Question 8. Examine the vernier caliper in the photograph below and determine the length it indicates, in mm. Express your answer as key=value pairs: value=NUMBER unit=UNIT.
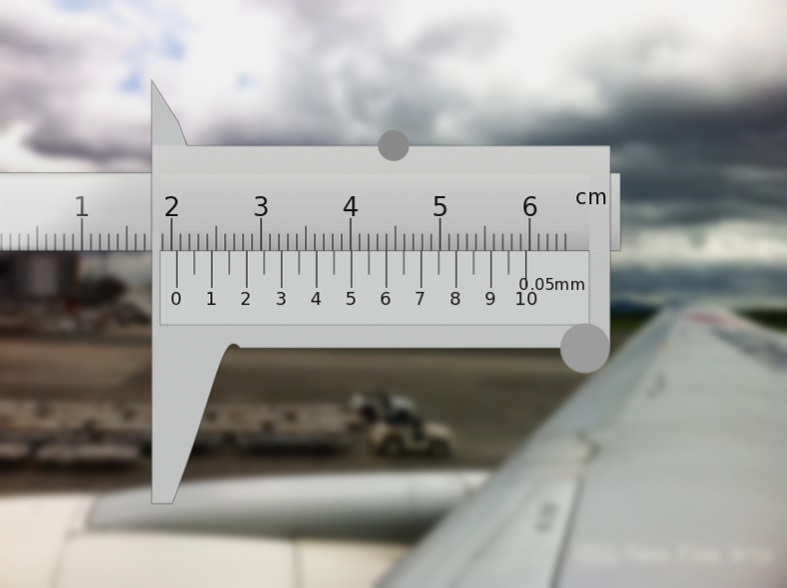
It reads value=20.6 unit=mm
